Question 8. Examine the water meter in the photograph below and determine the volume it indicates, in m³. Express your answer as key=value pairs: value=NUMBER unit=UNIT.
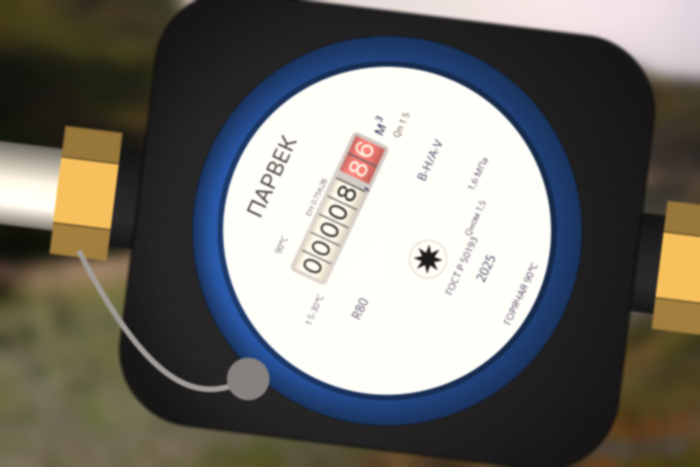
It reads value=8.86 unit=m³
